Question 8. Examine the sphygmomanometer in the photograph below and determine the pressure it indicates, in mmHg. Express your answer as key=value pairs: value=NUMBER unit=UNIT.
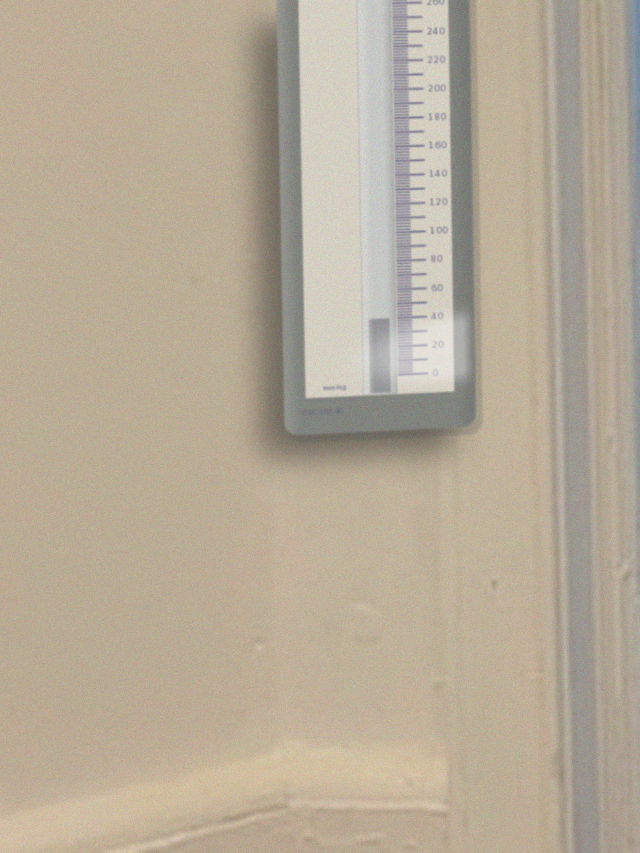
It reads value=40 unit=mmHg
